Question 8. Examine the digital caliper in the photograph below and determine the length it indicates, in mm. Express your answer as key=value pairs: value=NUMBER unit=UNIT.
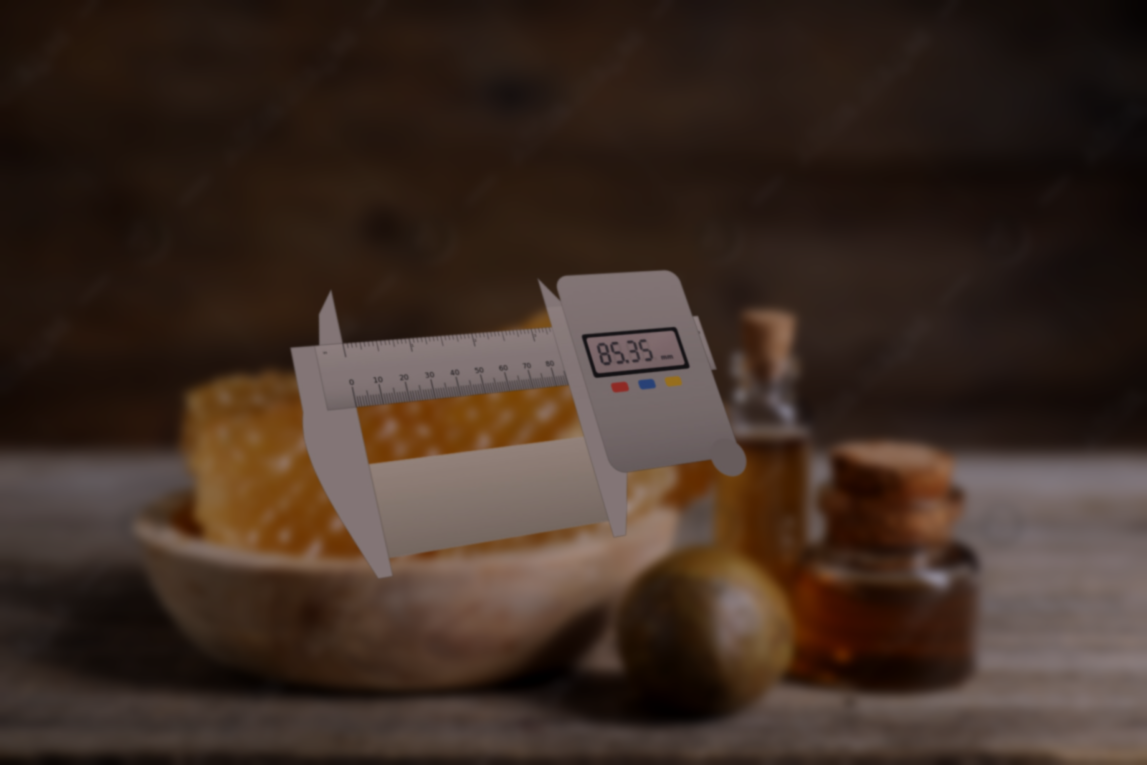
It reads value=85.35 unit=mm
